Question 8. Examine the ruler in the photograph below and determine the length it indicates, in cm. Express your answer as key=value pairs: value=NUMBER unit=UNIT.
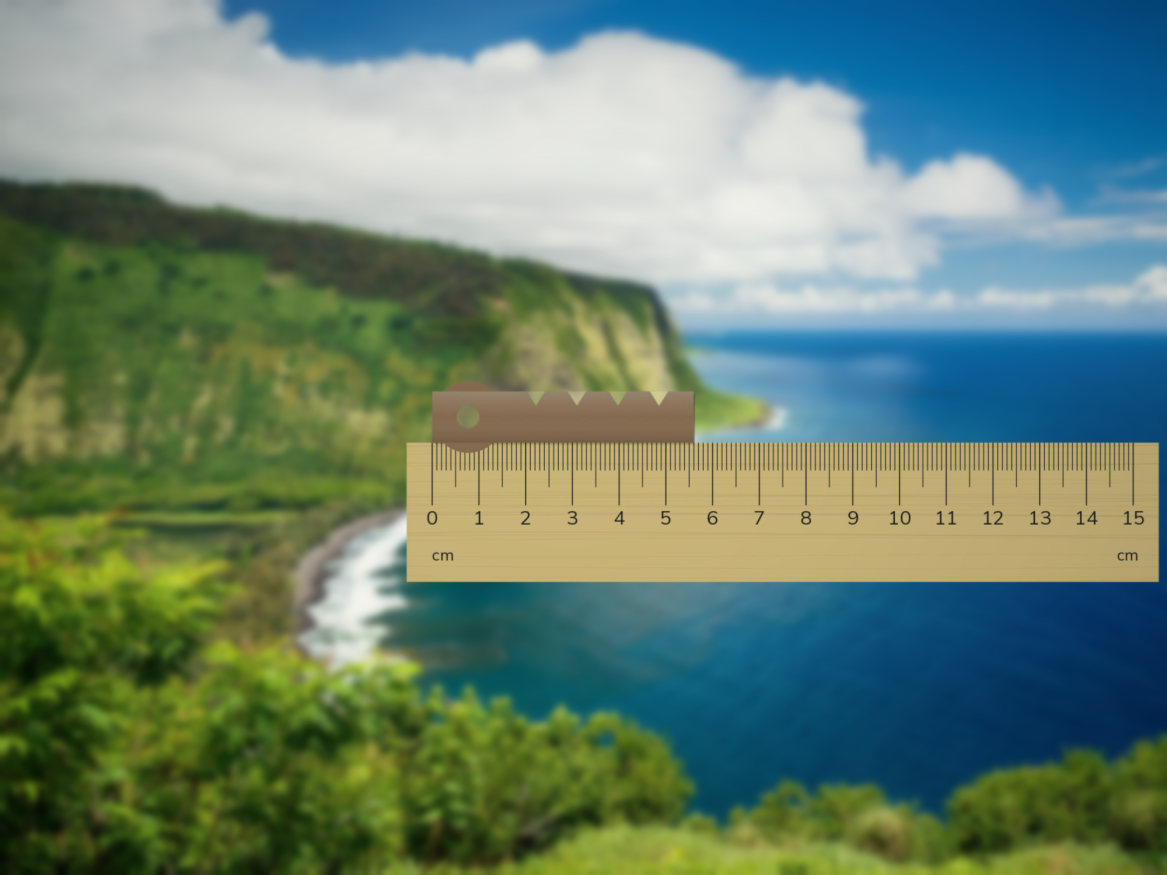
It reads value=5.6 unit=cm
